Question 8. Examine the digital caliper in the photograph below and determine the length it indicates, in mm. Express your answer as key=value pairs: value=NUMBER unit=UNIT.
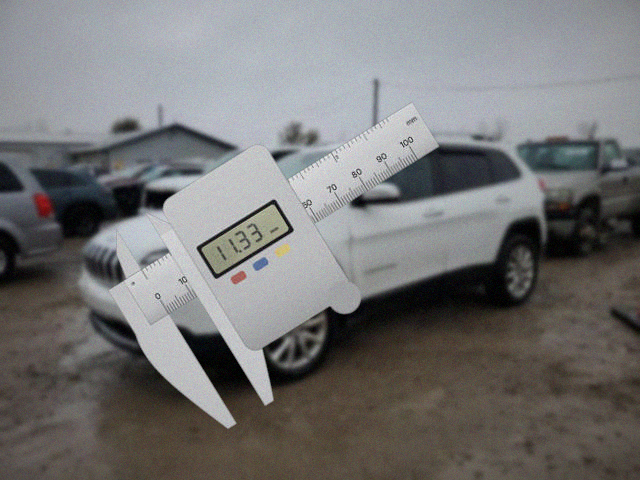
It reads value=11.33 unit=mm
